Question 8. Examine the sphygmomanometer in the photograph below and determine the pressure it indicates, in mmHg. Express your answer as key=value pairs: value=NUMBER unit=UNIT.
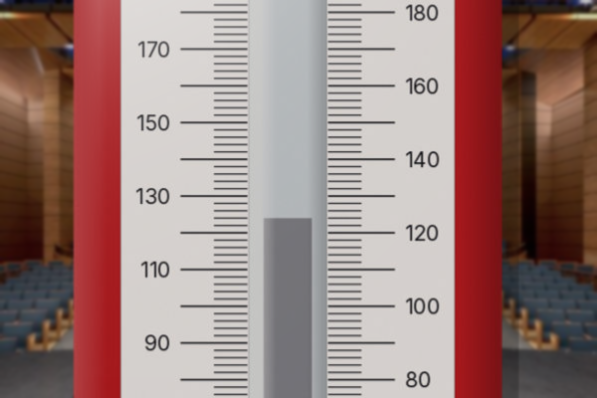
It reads value=124 unit=mmHg
